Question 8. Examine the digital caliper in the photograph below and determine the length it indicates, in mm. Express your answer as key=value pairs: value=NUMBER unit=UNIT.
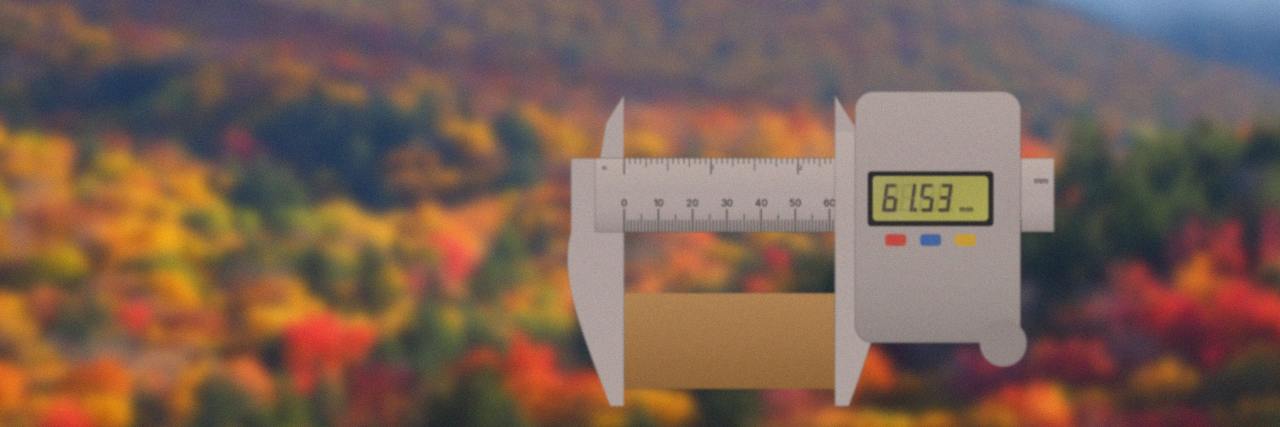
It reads value=61.53 unit=mm
